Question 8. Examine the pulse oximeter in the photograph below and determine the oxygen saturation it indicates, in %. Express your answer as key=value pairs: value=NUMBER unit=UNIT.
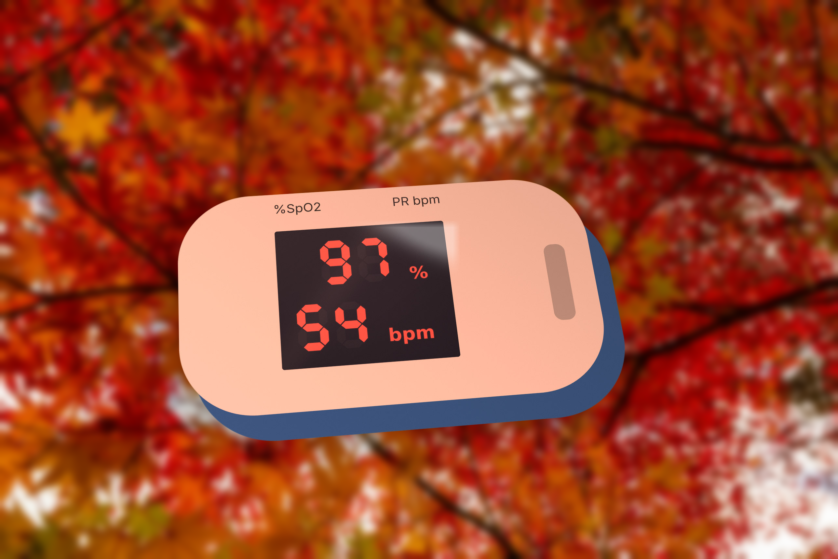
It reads value=97 unit=%
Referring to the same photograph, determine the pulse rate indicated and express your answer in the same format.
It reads value=54 unit=bpm
